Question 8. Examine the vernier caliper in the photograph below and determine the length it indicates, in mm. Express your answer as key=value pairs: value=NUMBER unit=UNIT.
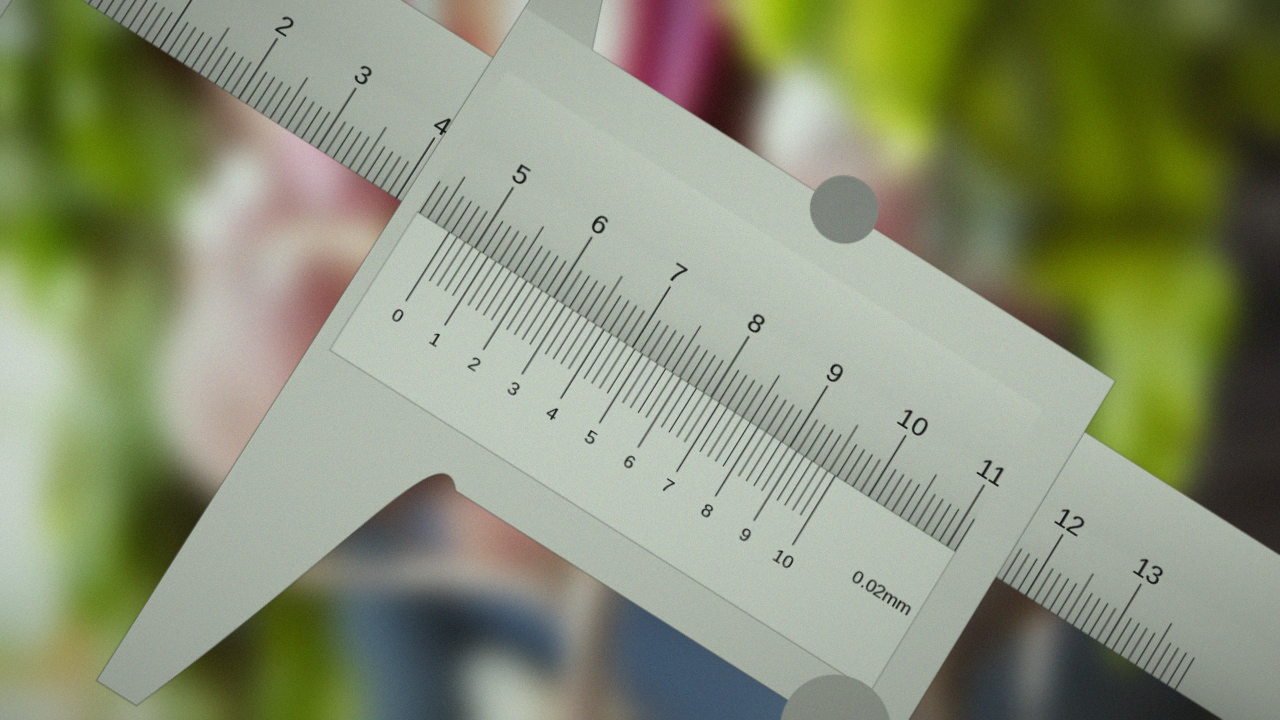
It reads value=46.8 unit=mm
